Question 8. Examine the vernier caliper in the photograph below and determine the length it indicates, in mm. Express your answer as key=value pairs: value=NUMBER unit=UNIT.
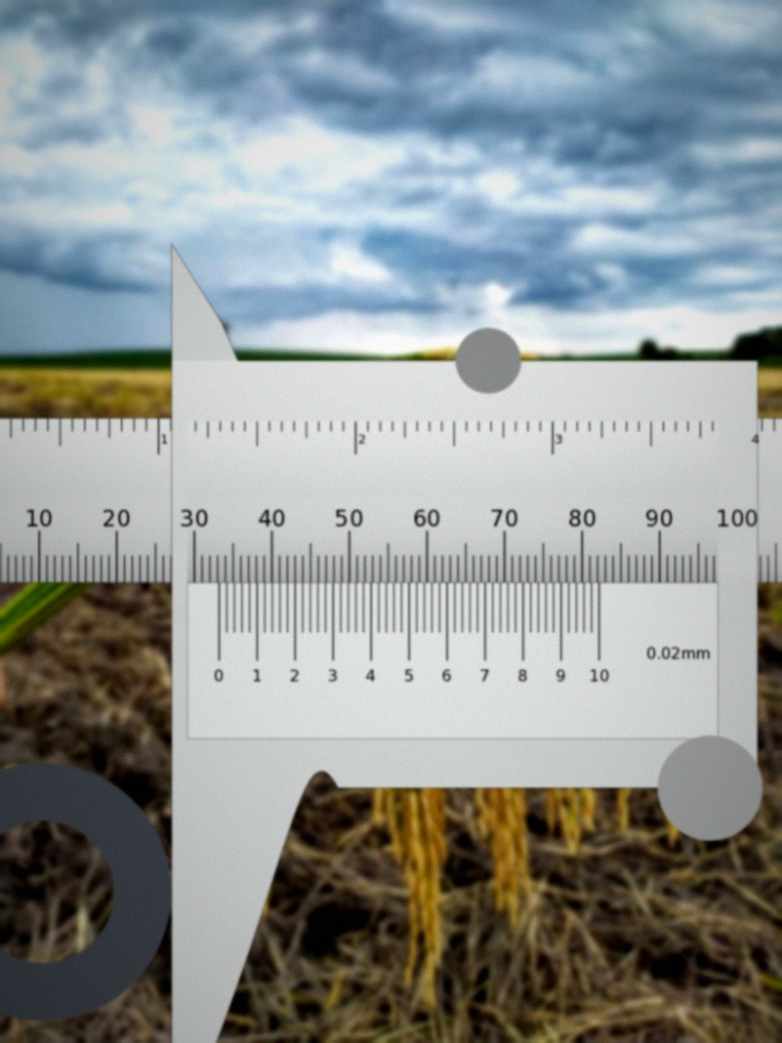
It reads value=33.2 unit=mm
